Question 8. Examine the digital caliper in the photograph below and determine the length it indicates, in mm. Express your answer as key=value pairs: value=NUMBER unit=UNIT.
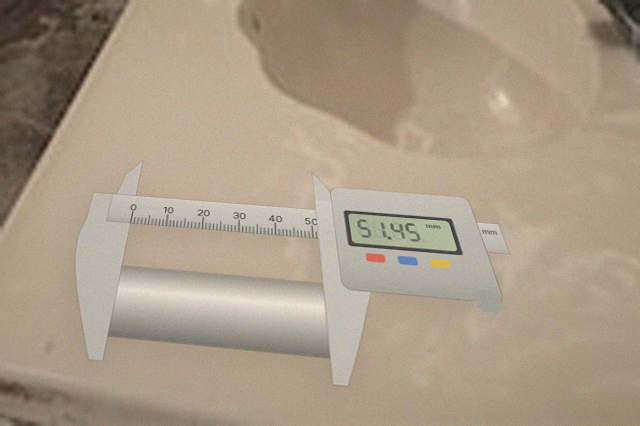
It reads value=51.45 unit=mm
